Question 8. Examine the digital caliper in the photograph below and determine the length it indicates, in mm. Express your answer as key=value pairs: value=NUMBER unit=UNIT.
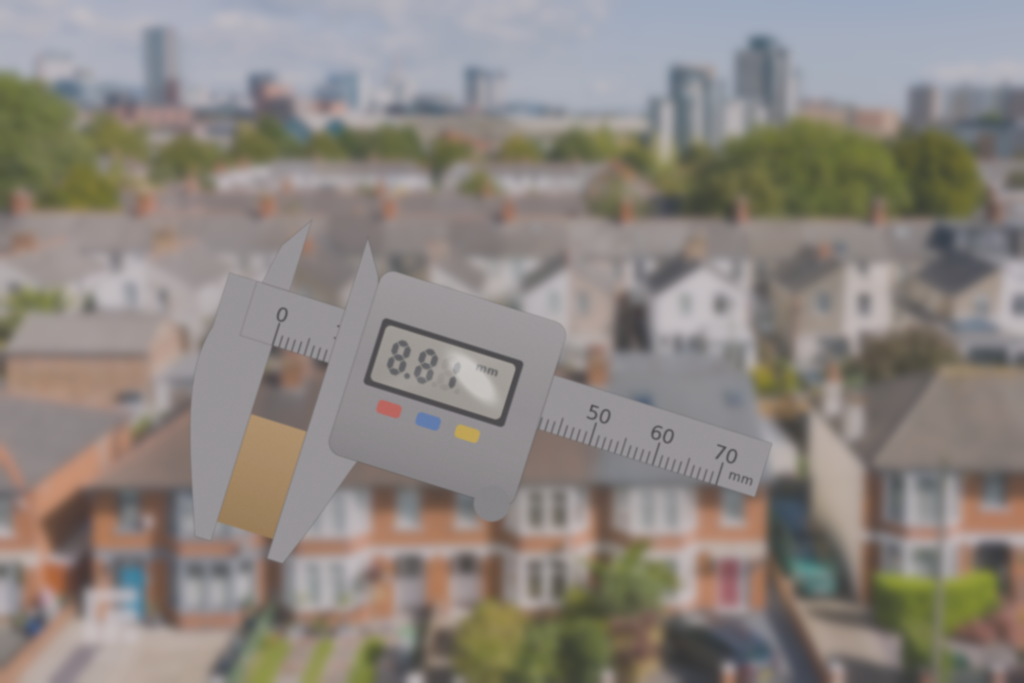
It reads value=8.81 unit=mm
